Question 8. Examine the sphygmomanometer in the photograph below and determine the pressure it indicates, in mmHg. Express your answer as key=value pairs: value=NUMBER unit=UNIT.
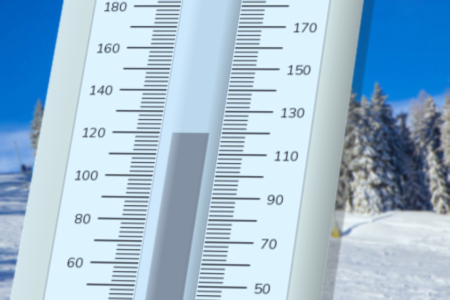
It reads value=120 unit=mmHg
